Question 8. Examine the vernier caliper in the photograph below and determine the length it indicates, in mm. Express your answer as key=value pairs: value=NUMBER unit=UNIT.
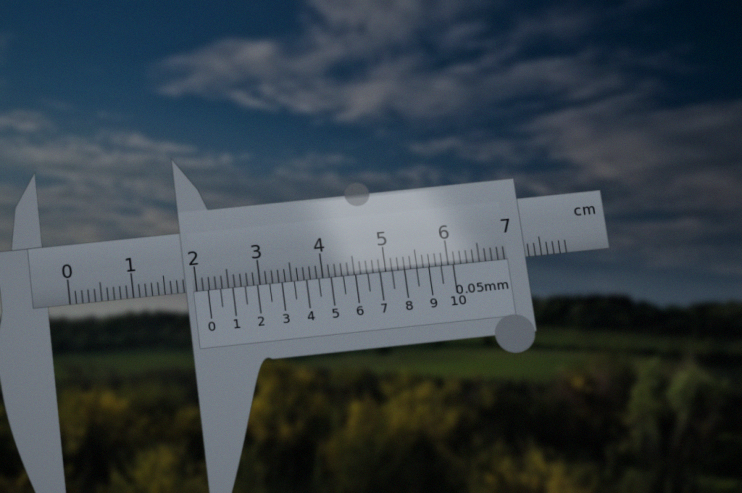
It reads value=21.8 unit=mm
